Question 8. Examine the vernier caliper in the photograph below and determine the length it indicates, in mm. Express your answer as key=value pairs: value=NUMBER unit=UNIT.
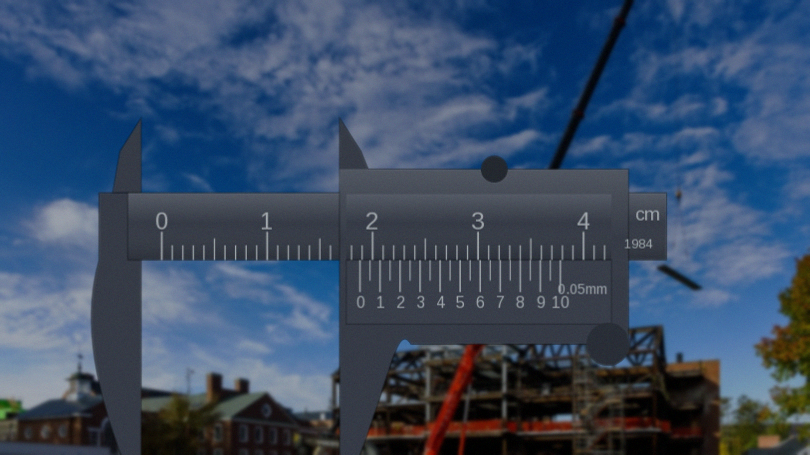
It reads value=18.8 unit=mm
